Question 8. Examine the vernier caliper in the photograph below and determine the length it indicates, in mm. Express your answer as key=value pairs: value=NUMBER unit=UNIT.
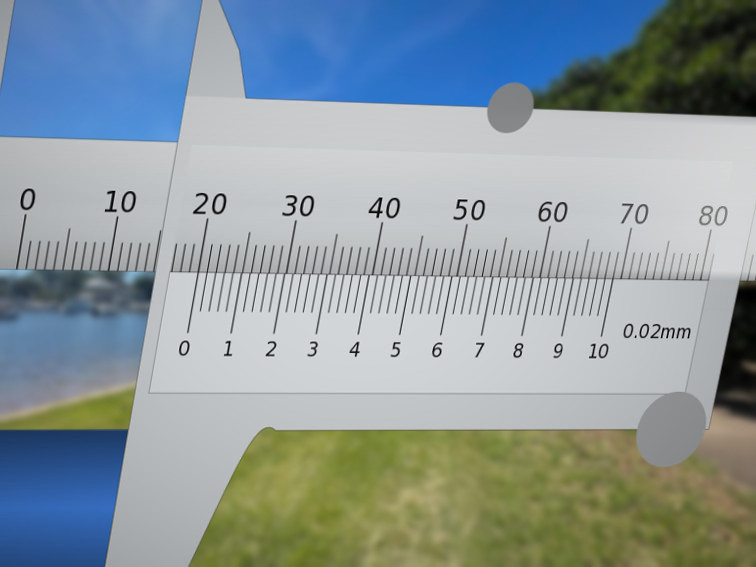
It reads value=20.0 unit=mm
